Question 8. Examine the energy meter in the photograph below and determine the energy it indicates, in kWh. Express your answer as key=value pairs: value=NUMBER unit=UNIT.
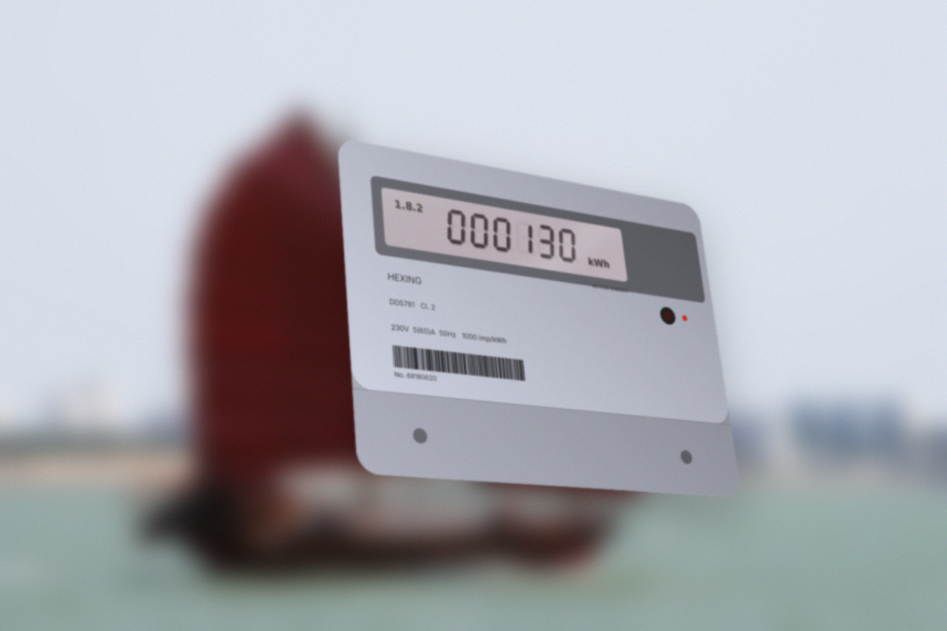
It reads value=130 unit=kWh
